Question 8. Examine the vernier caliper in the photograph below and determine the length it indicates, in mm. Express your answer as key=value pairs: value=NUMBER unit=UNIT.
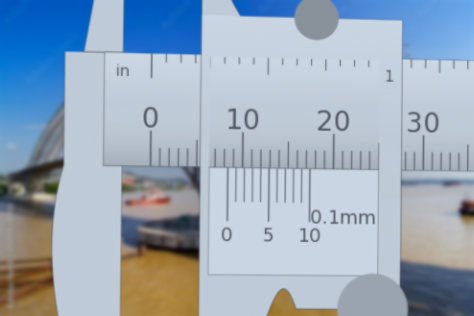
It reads value=8.4 unit=mm
